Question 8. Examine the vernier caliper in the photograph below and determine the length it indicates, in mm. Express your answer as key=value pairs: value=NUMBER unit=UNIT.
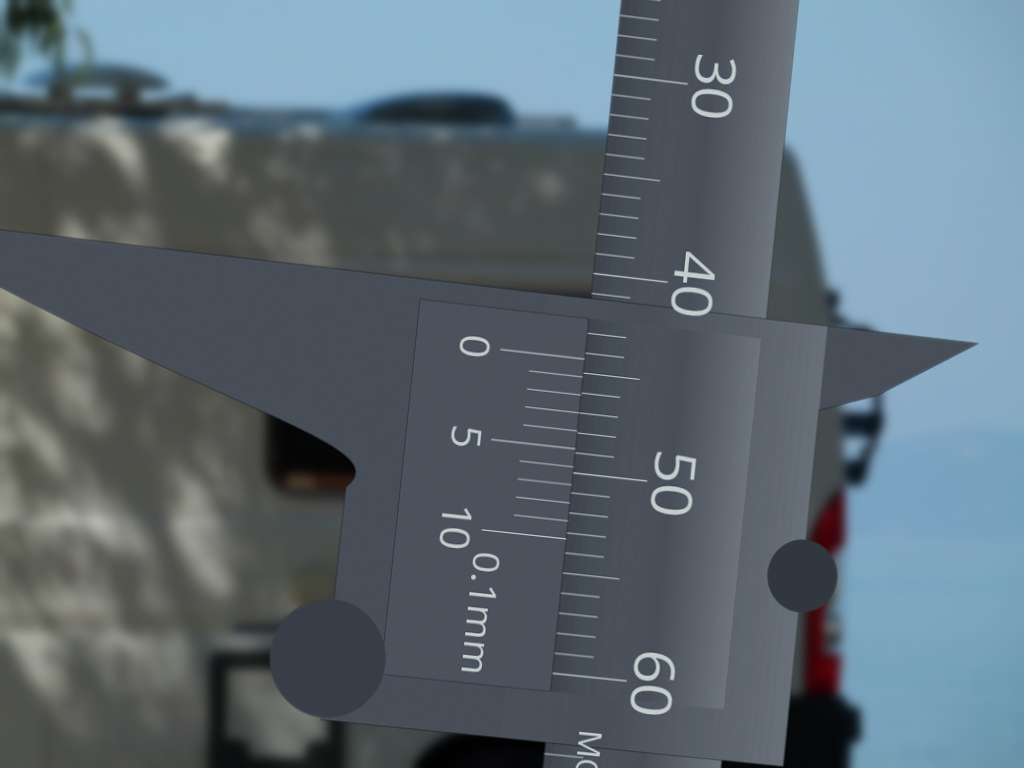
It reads value=44.3 unit=mm
